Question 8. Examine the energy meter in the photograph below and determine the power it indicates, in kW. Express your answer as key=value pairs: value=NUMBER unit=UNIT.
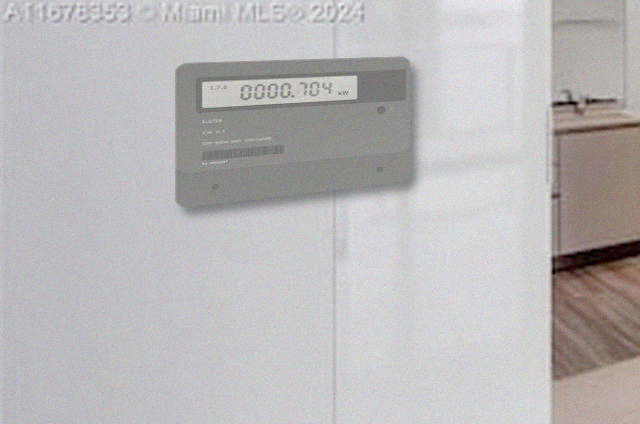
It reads value=0.704 unit=kW
